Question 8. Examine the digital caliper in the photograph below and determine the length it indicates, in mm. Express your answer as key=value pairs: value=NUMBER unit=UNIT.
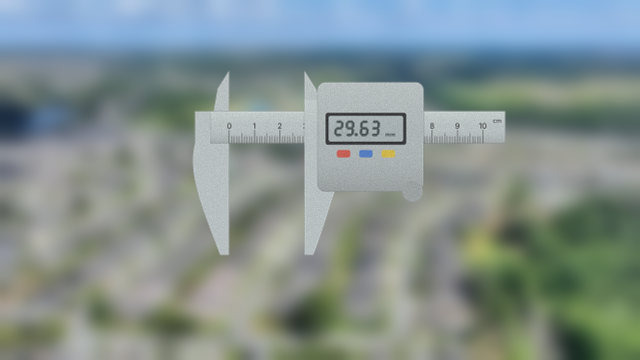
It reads value=29.63 unit=mm
